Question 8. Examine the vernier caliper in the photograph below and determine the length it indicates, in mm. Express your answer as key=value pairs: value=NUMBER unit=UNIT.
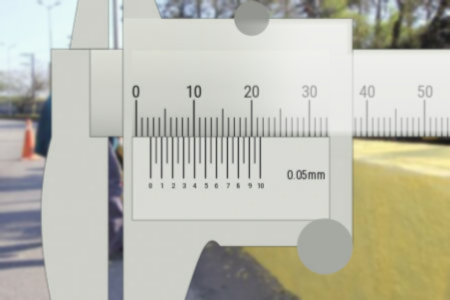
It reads value=2.5 unit=mm
